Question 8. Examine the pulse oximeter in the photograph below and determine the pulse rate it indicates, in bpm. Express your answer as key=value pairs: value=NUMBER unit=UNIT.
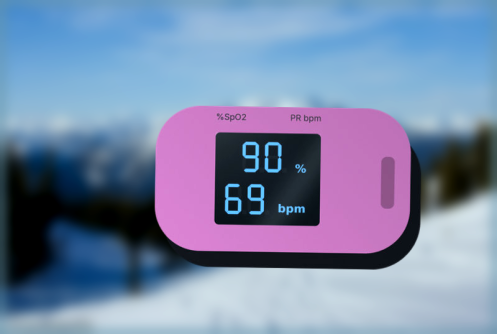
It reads value=69 unit=bpm
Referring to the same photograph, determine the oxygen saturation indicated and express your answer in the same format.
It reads value=90 unit=%
